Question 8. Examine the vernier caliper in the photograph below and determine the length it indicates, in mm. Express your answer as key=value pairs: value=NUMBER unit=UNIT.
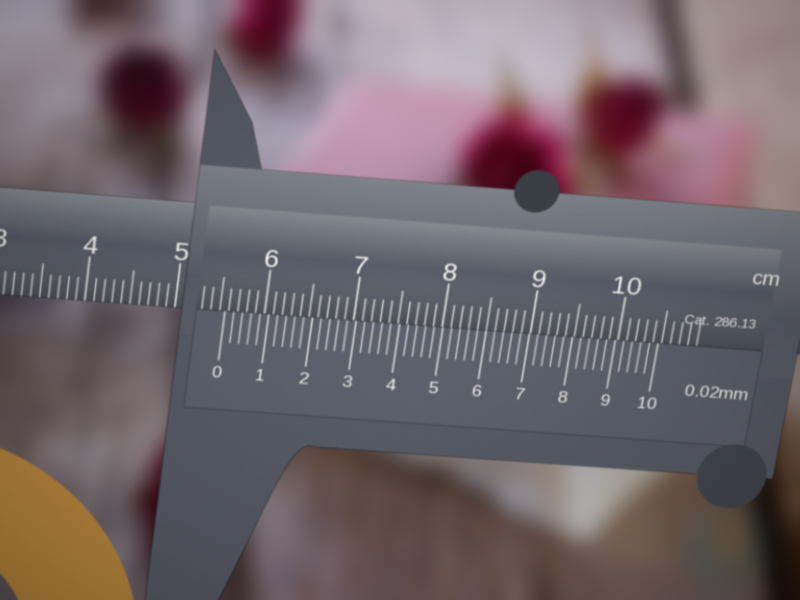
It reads value=55.6 unit=mm
